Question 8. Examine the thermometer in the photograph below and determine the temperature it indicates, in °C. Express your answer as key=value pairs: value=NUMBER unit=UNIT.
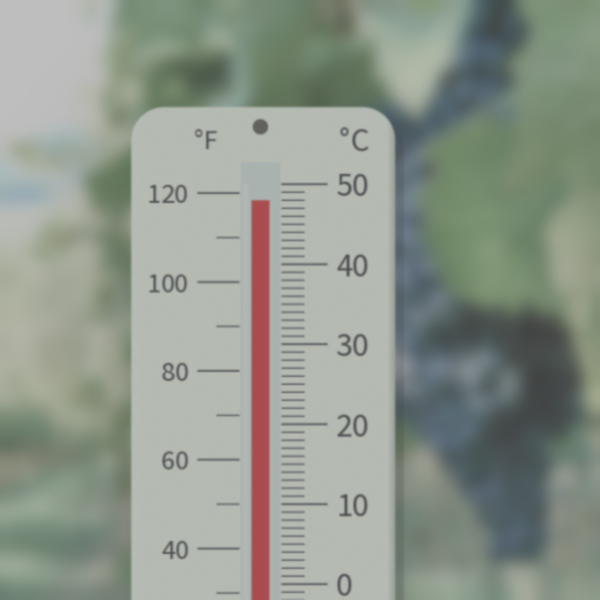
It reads value=48 unit=°C
